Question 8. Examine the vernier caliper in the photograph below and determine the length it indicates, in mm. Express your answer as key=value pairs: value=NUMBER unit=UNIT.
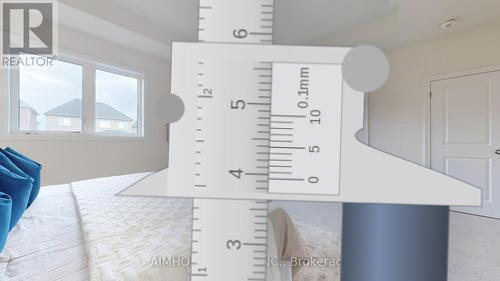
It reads value=39.4 unit=mm
